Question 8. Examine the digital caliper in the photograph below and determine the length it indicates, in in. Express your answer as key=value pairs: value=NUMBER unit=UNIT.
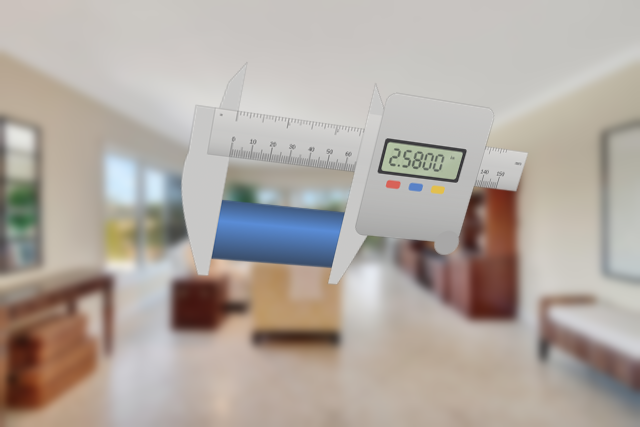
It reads value=2.5800 unit=in
